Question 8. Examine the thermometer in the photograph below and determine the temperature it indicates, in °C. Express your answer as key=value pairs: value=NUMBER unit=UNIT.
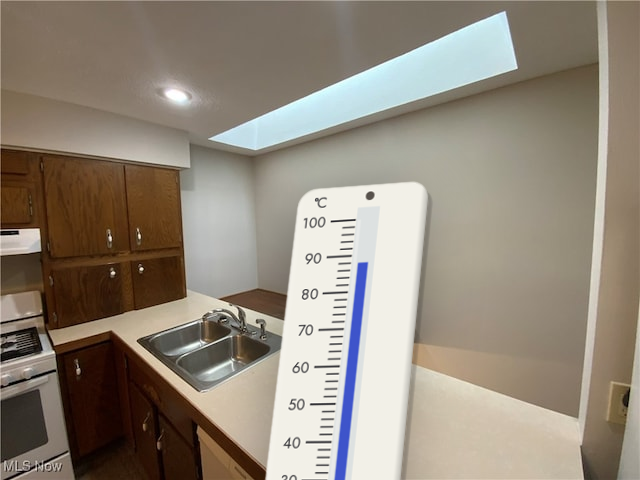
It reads value=88 unit=°C
